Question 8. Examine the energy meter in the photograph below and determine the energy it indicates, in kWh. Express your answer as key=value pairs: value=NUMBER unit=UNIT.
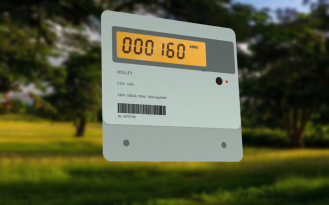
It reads value=160 unit=kWh
